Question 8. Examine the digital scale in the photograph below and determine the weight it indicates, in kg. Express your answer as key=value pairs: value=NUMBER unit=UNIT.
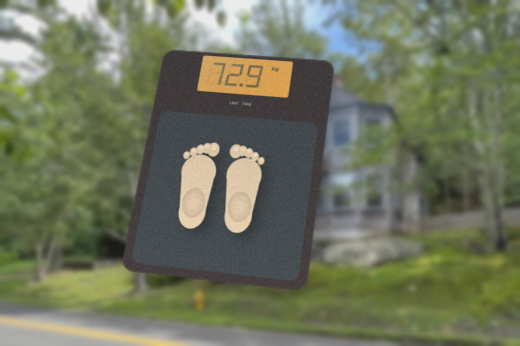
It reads value=72.9 unit=kg
